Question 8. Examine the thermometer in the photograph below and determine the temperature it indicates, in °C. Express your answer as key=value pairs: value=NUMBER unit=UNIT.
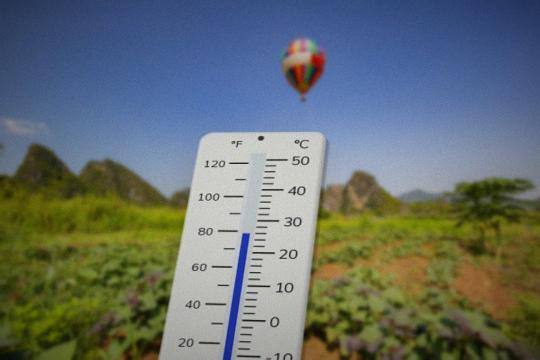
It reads value=26 unit=°C
